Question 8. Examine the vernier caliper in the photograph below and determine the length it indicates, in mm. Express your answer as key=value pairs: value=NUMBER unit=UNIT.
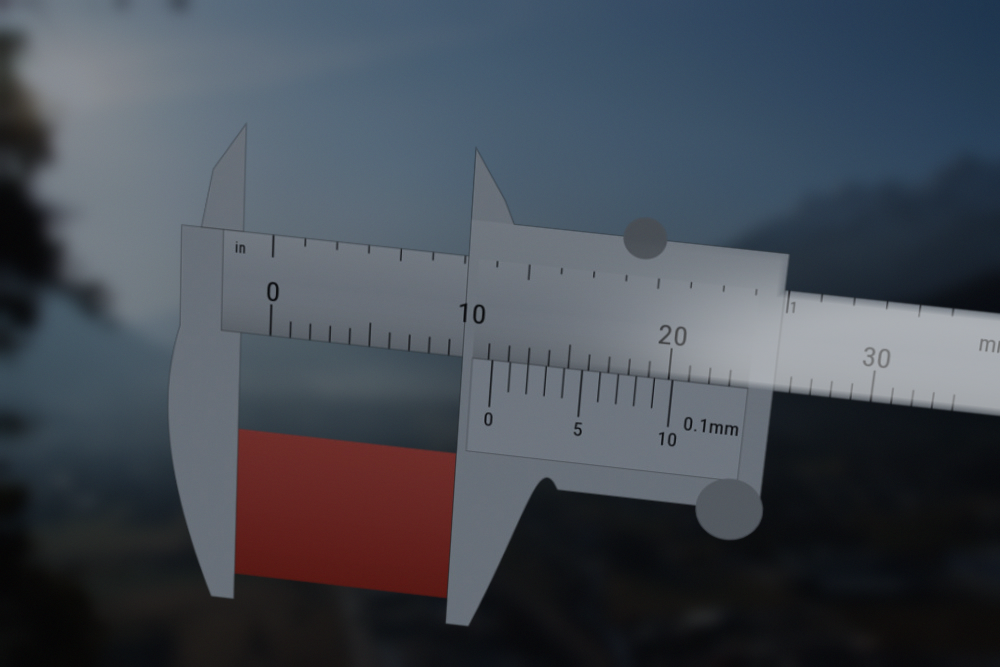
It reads value=11.2 unit=mm
